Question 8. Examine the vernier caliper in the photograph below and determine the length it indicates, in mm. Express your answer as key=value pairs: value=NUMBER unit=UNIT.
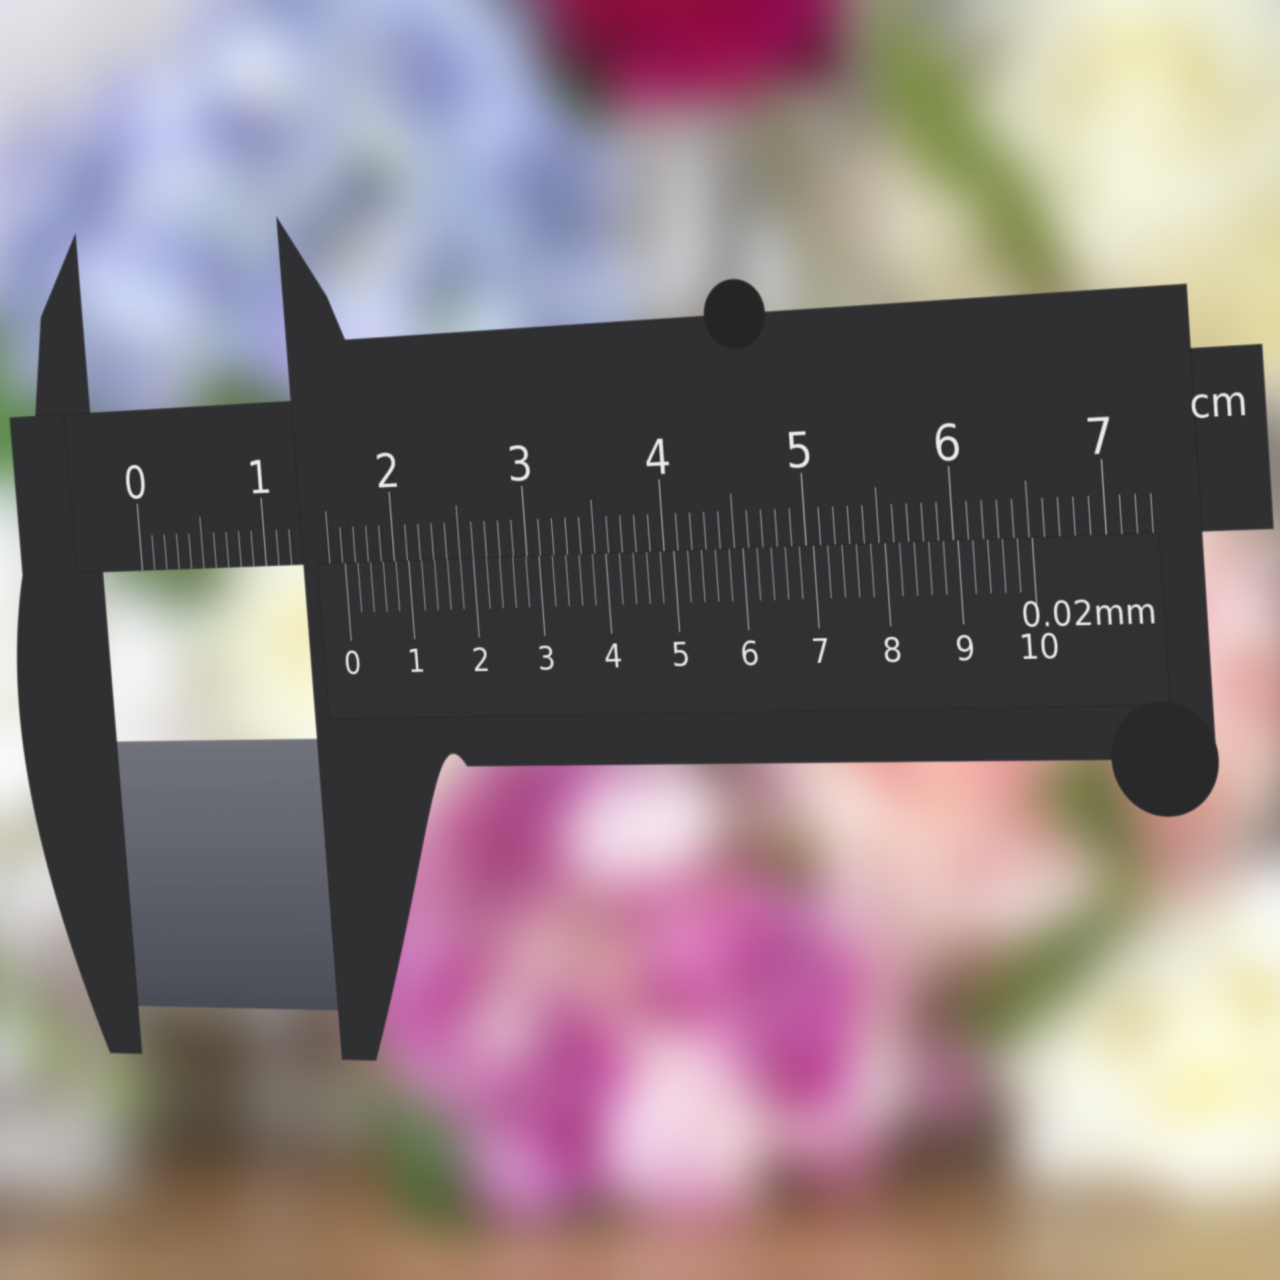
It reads value=16.2 unit=mm
